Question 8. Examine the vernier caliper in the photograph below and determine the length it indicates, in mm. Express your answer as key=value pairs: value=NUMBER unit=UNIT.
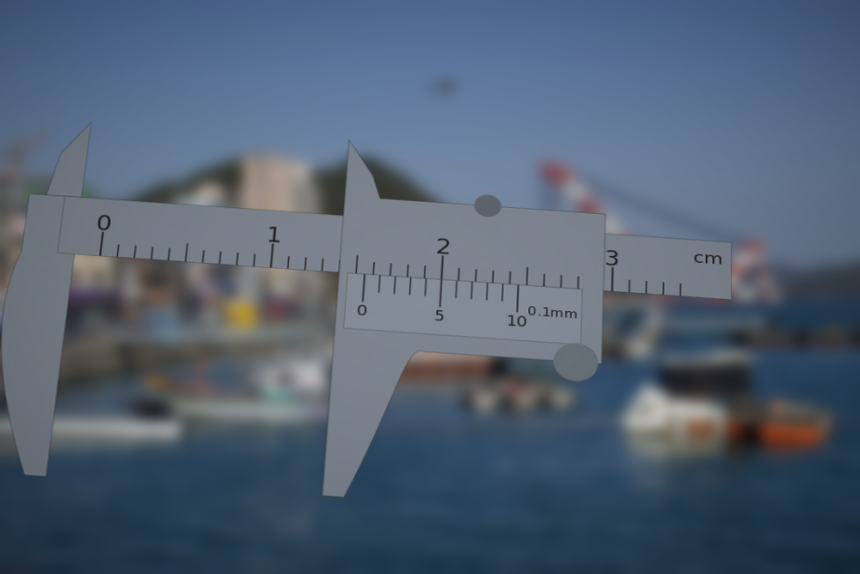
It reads value=15.5 unit=mm
